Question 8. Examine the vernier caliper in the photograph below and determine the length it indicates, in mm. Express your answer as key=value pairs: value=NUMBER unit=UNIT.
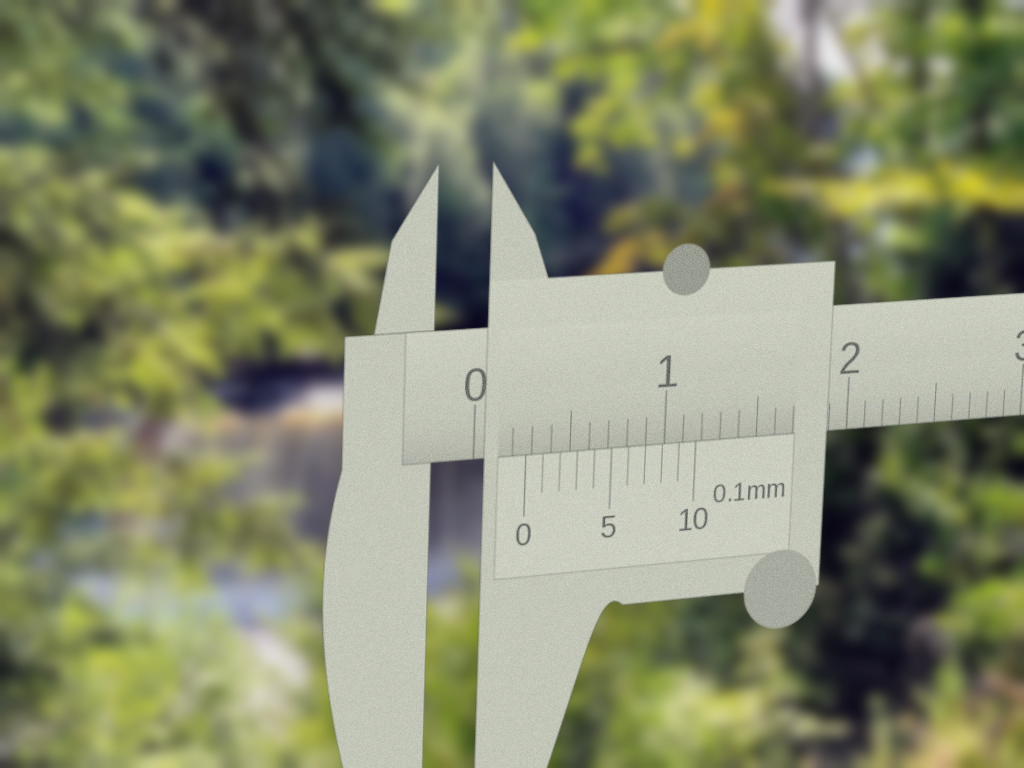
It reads value=2.7 unit=mm
